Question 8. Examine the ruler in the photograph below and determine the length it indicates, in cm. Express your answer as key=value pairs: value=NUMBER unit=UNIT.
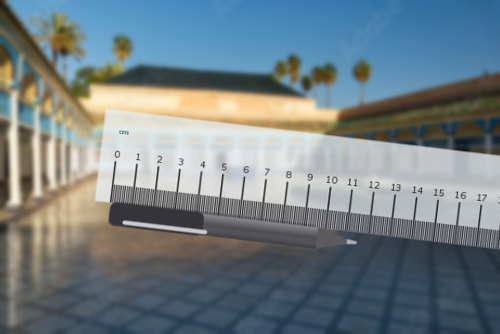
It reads value=11.5 unit=cm
